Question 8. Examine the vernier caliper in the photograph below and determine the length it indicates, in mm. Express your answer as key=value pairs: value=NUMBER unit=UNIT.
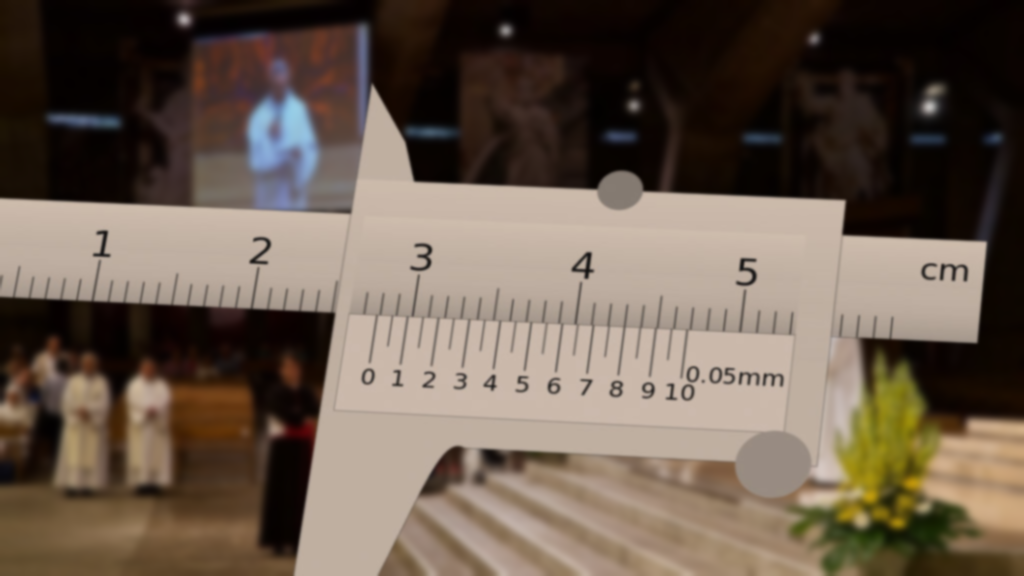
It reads value=27.8 unit=mm
